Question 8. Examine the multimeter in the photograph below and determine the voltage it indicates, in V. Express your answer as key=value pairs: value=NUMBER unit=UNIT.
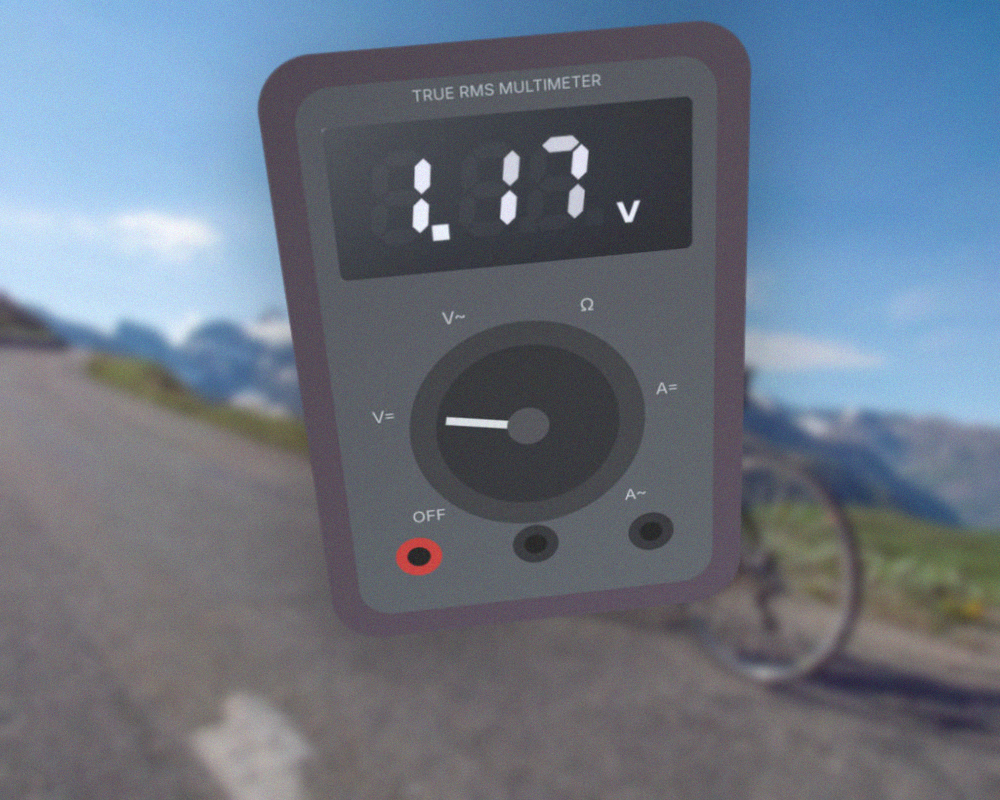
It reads value=1.17 unit=V
